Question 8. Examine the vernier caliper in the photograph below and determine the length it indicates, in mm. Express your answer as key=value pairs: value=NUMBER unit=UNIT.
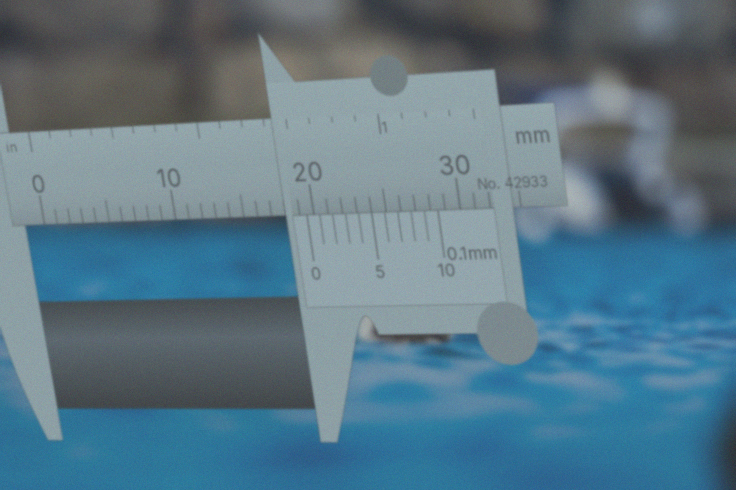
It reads value=19.5 unit=mm
